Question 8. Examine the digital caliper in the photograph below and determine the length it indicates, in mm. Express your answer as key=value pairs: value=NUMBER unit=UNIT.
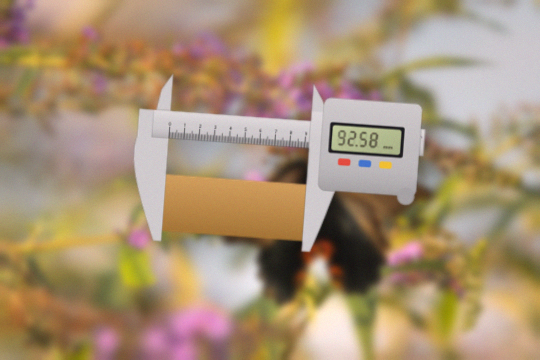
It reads value=92.58 unit=mm
